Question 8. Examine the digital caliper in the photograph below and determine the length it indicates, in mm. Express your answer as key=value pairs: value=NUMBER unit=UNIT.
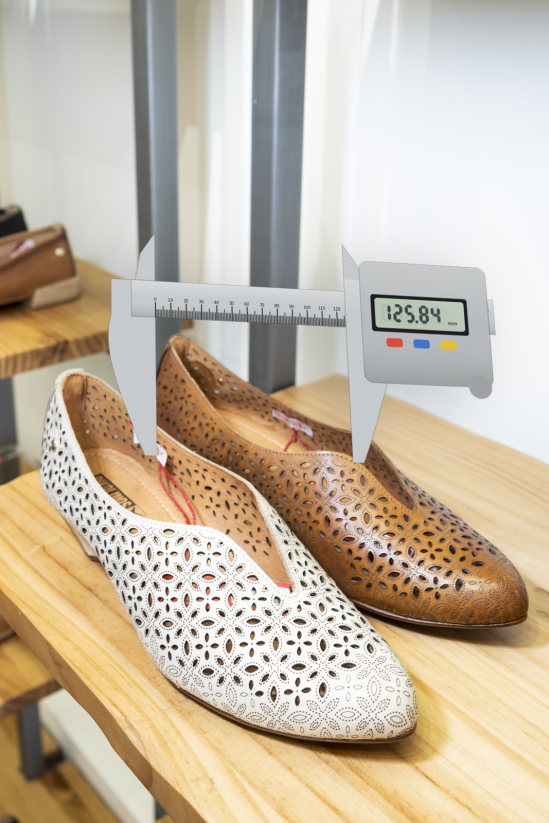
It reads value=125.84 unit=mm
